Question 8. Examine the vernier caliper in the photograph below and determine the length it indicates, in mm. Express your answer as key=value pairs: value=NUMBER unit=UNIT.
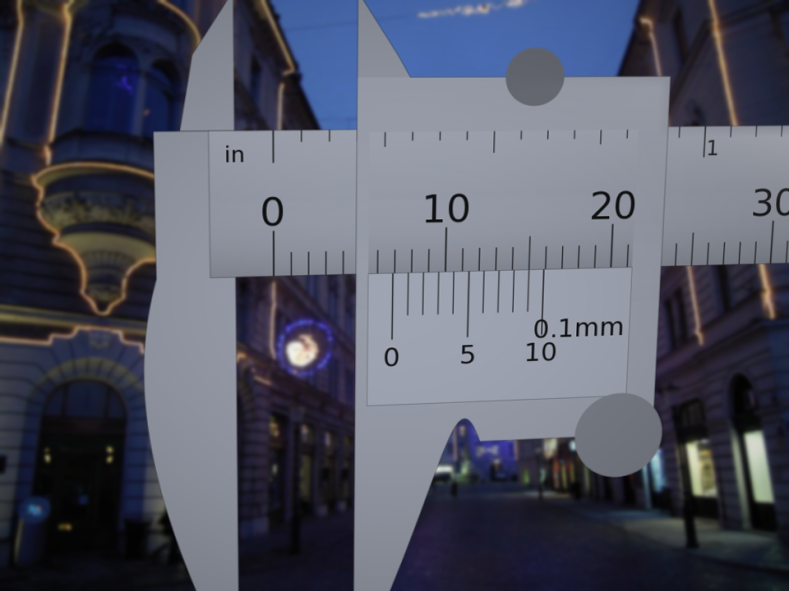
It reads value=6.9 unit=mm
